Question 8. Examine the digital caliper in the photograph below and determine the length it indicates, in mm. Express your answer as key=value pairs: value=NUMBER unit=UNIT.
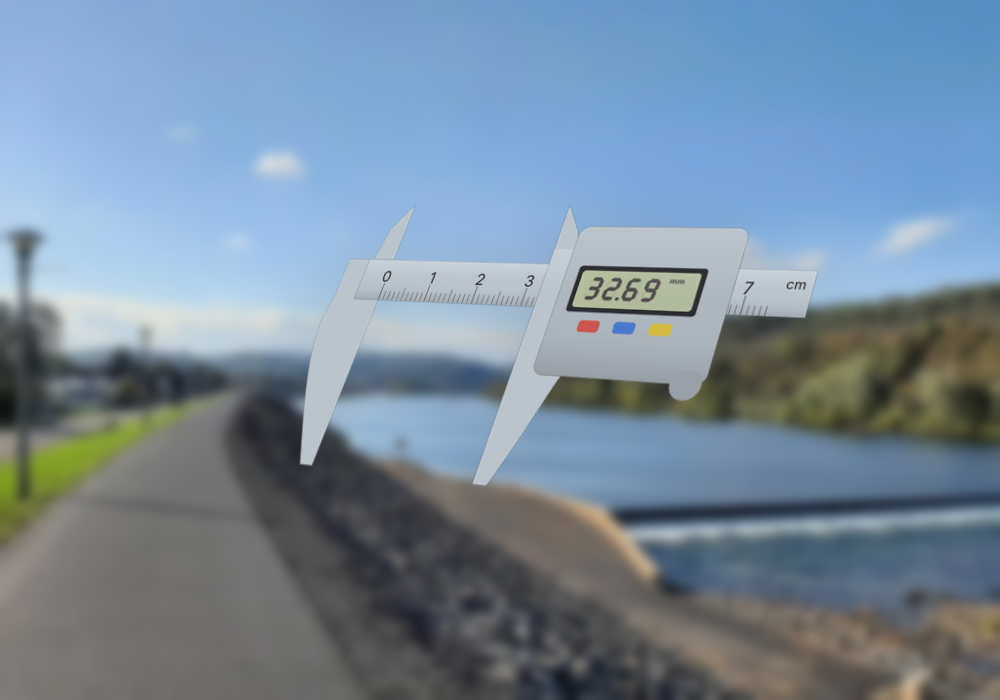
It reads value=32.69 unit=mm
